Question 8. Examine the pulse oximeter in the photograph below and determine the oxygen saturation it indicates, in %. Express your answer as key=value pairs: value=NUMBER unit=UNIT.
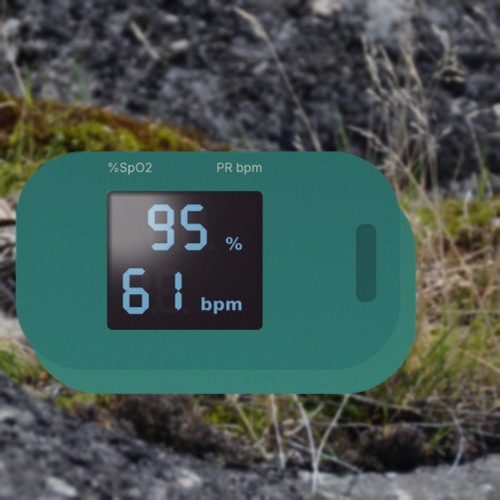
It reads value=95 unit=%
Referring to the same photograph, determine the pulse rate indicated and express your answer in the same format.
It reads value=61 unit=bpm
